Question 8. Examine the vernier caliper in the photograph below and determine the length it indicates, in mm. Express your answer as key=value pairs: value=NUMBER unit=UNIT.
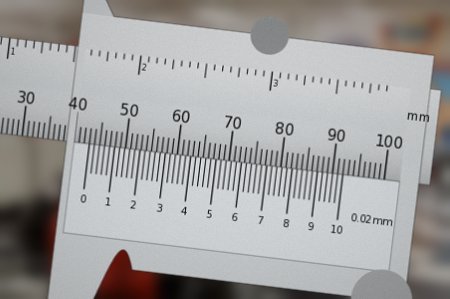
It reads value=43.0 unit=mm
